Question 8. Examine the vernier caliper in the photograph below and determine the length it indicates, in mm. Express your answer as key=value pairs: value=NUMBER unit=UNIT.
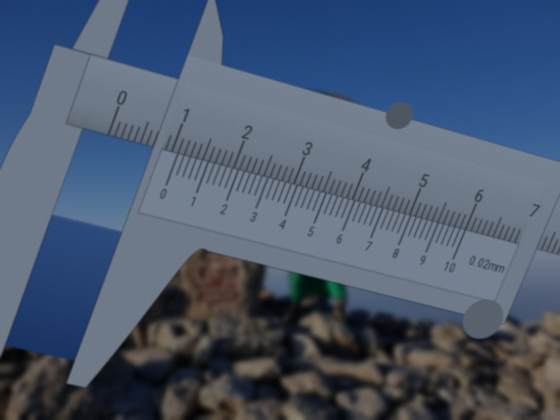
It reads value=11.0 unit=mm
